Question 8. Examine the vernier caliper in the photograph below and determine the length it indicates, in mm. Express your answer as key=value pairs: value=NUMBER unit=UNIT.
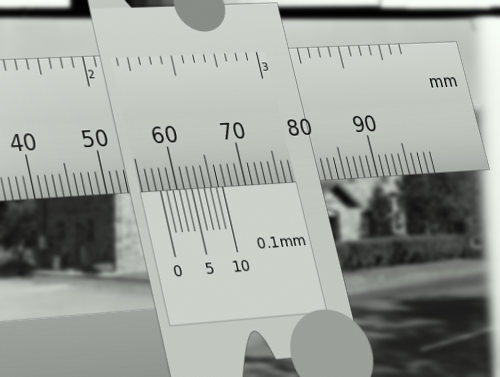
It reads value=57.6 unit=mm
